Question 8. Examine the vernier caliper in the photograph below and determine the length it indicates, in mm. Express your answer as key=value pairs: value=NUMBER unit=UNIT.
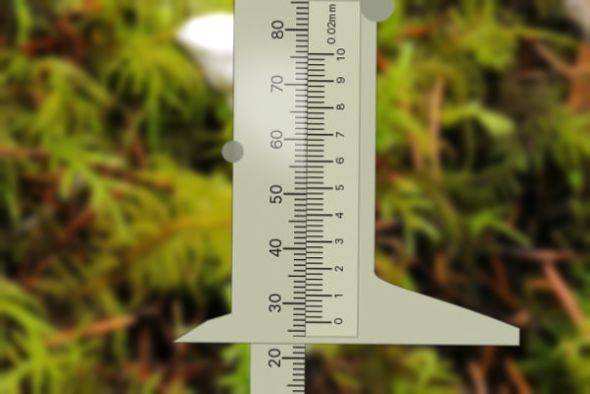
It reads value=26.6 unit=mm
